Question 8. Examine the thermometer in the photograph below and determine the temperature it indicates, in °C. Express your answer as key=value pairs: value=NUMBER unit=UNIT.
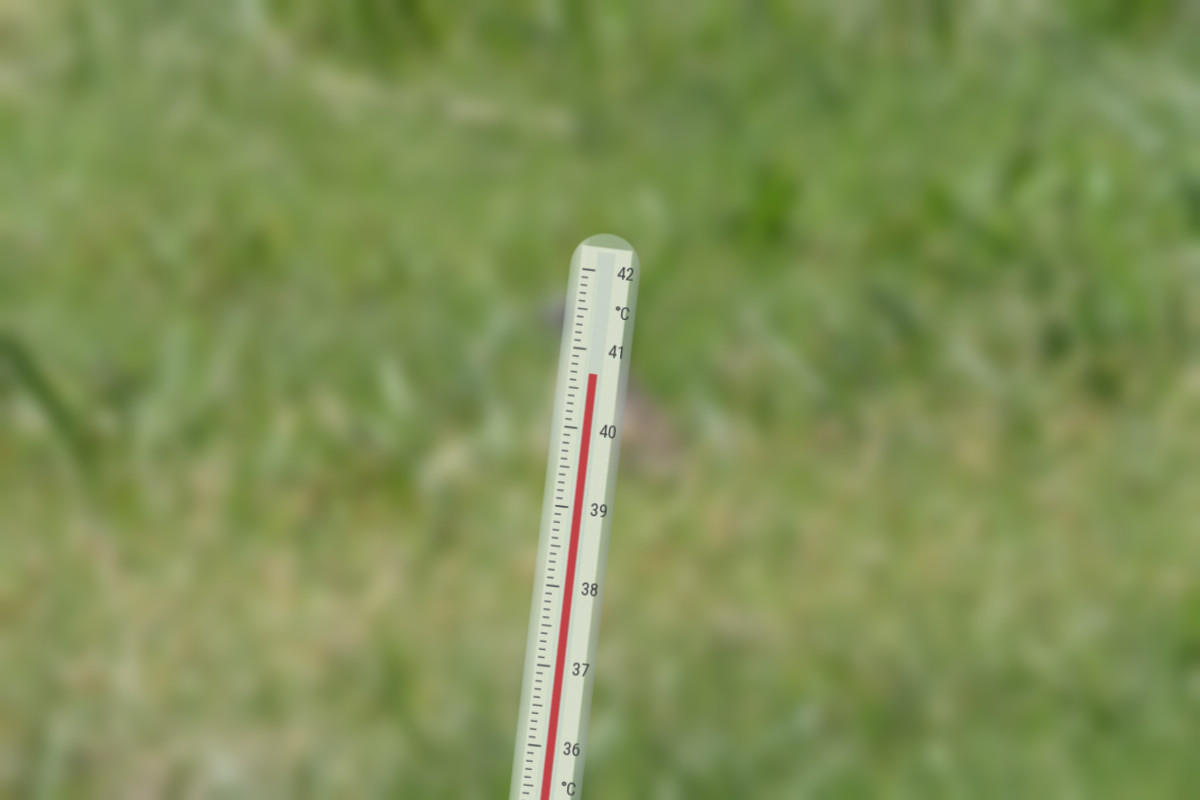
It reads value=40.7 unit=°C
